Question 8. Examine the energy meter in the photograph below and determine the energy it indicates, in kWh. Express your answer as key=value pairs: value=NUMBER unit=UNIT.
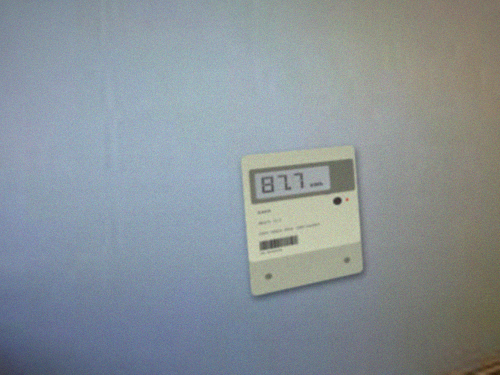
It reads value=87.7 unit=kWh
